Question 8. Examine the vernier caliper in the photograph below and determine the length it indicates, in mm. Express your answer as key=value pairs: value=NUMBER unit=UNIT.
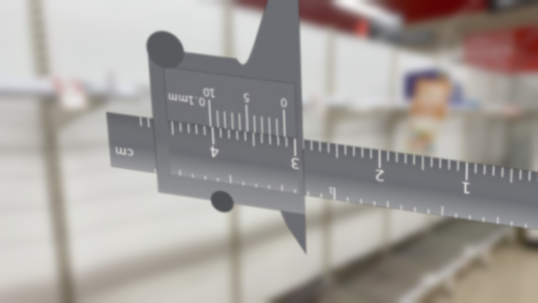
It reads value=31.2 unit=mm
